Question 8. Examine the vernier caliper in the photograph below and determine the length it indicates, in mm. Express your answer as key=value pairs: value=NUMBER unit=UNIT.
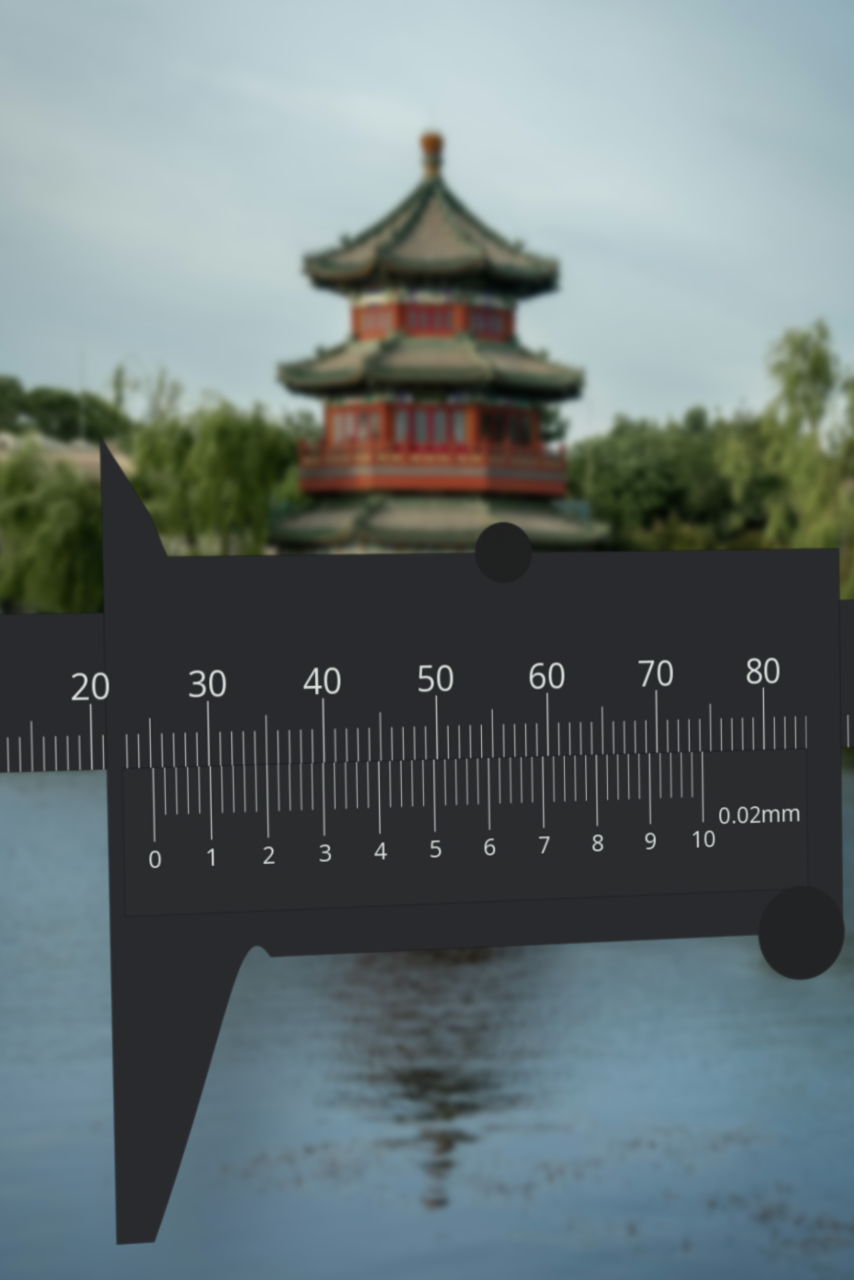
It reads value=25.2 unit=mm
